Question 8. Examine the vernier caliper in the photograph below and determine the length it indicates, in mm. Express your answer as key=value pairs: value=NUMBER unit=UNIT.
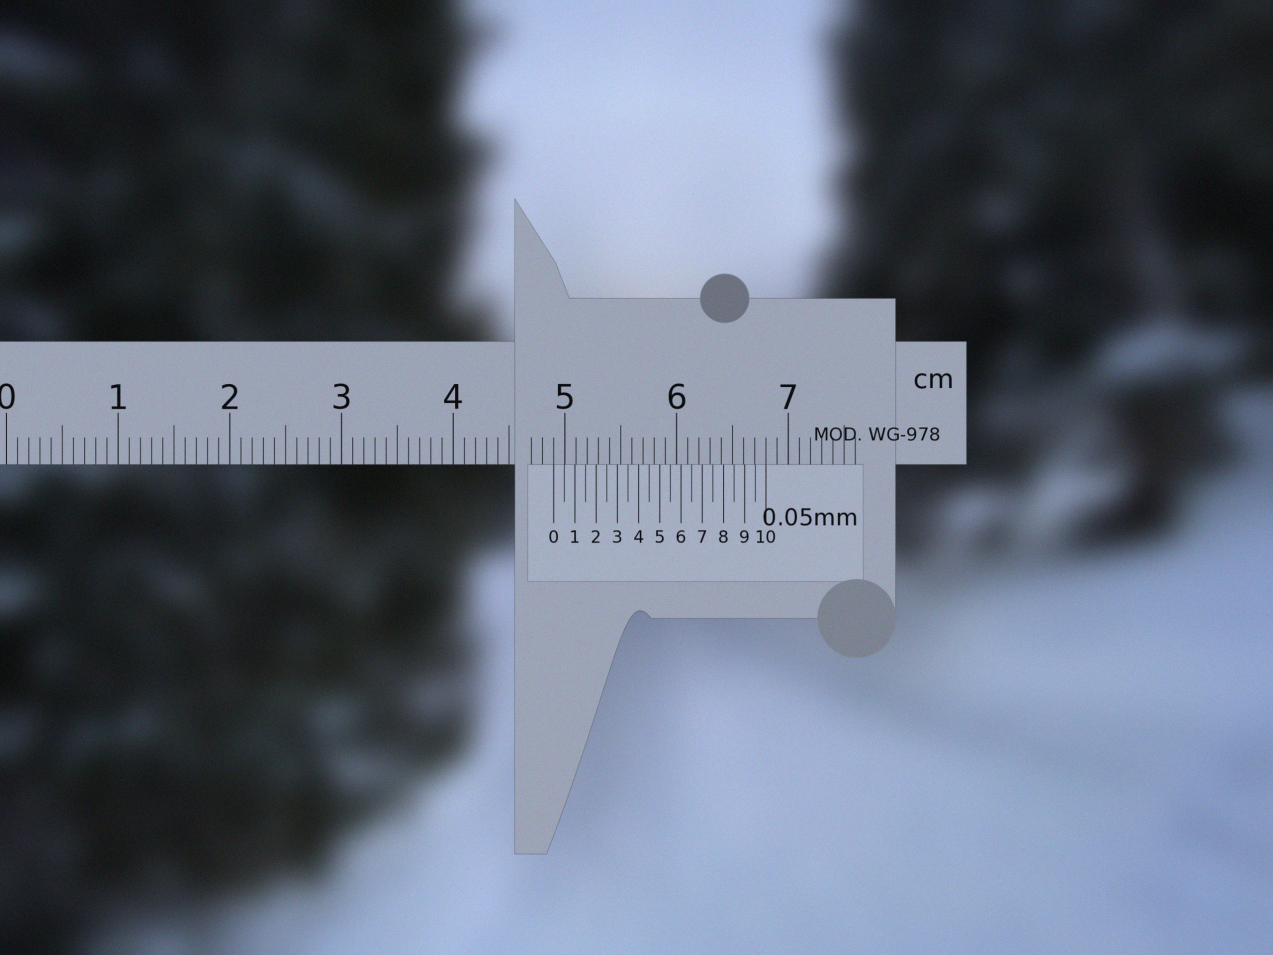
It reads value=49.0 unit=mm
